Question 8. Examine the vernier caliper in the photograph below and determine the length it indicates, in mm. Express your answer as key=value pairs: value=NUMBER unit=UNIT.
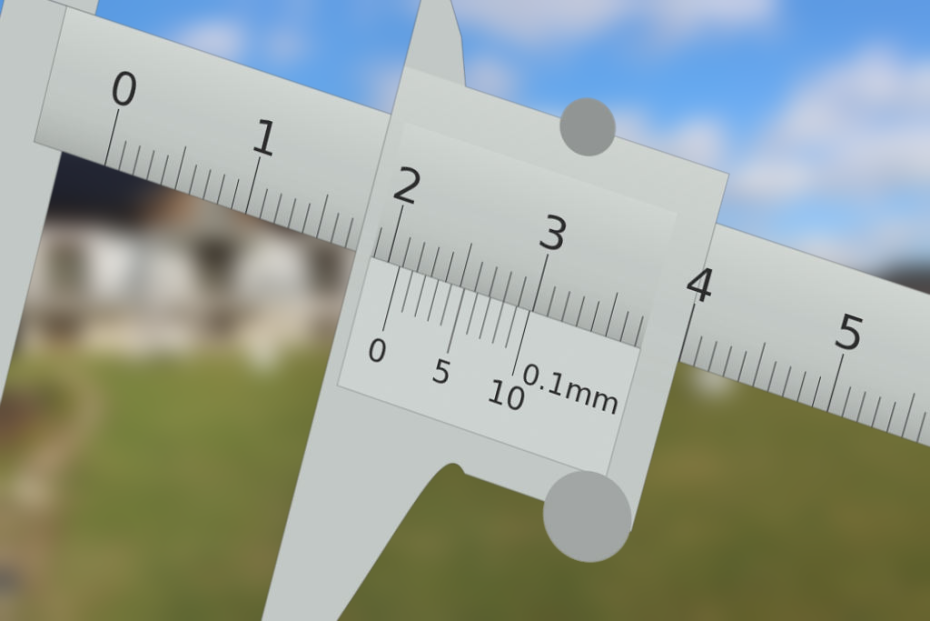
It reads value=20.8 unit=mm
